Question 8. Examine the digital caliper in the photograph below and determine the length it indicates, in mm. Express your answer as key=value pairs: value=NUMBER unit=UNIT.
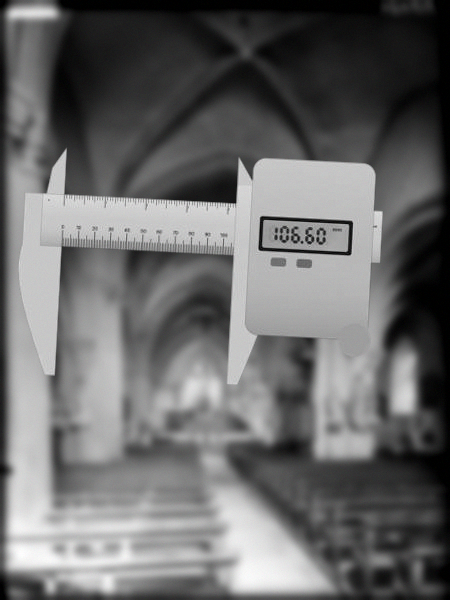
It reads value=106.60 unit=mm
